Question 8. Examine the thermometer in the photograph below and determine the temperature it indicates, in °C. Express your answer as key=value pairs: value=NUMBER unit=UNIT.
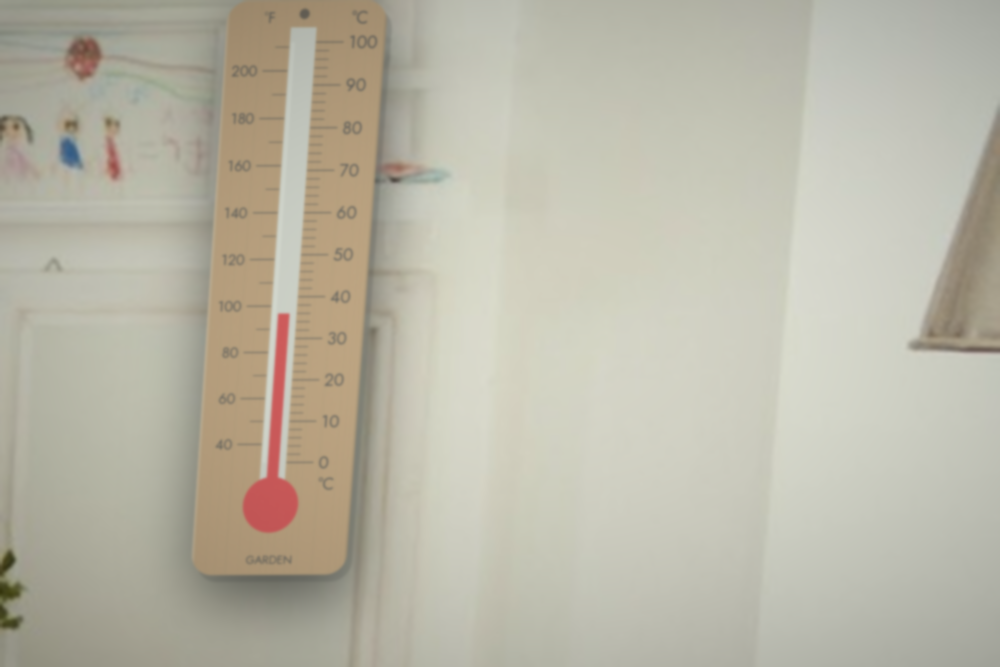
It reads value=36 unit=°C
